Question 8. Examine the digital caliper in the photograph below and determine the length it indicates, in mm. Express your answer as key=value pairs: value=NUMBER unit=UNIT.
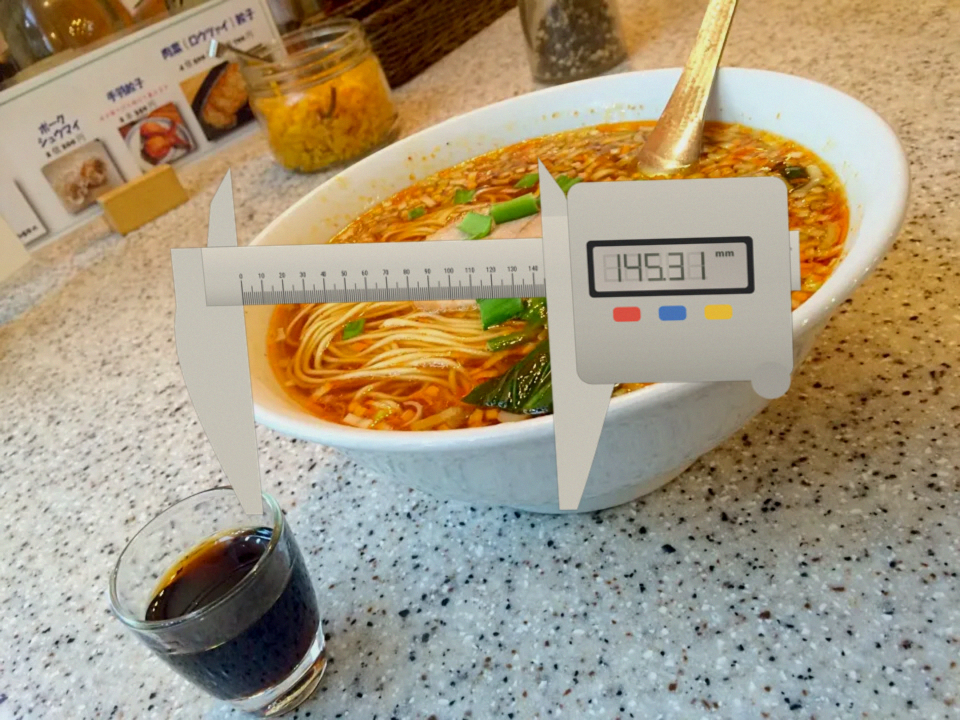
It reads value=145.31 unit=mm
